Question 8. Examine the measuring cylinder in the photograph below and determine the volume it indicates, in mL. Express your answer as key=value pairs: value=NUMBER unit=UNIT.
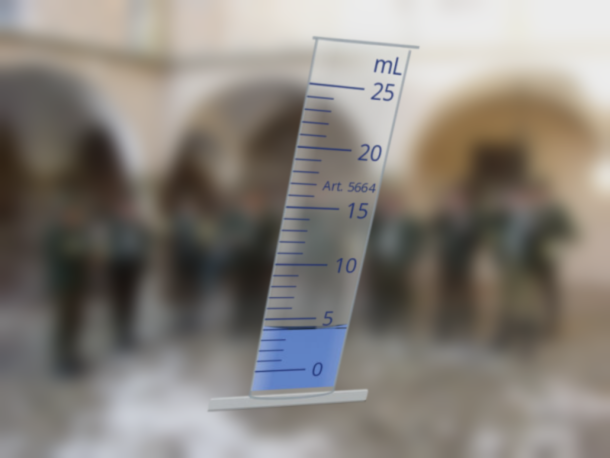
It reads value=4 unit=mL
